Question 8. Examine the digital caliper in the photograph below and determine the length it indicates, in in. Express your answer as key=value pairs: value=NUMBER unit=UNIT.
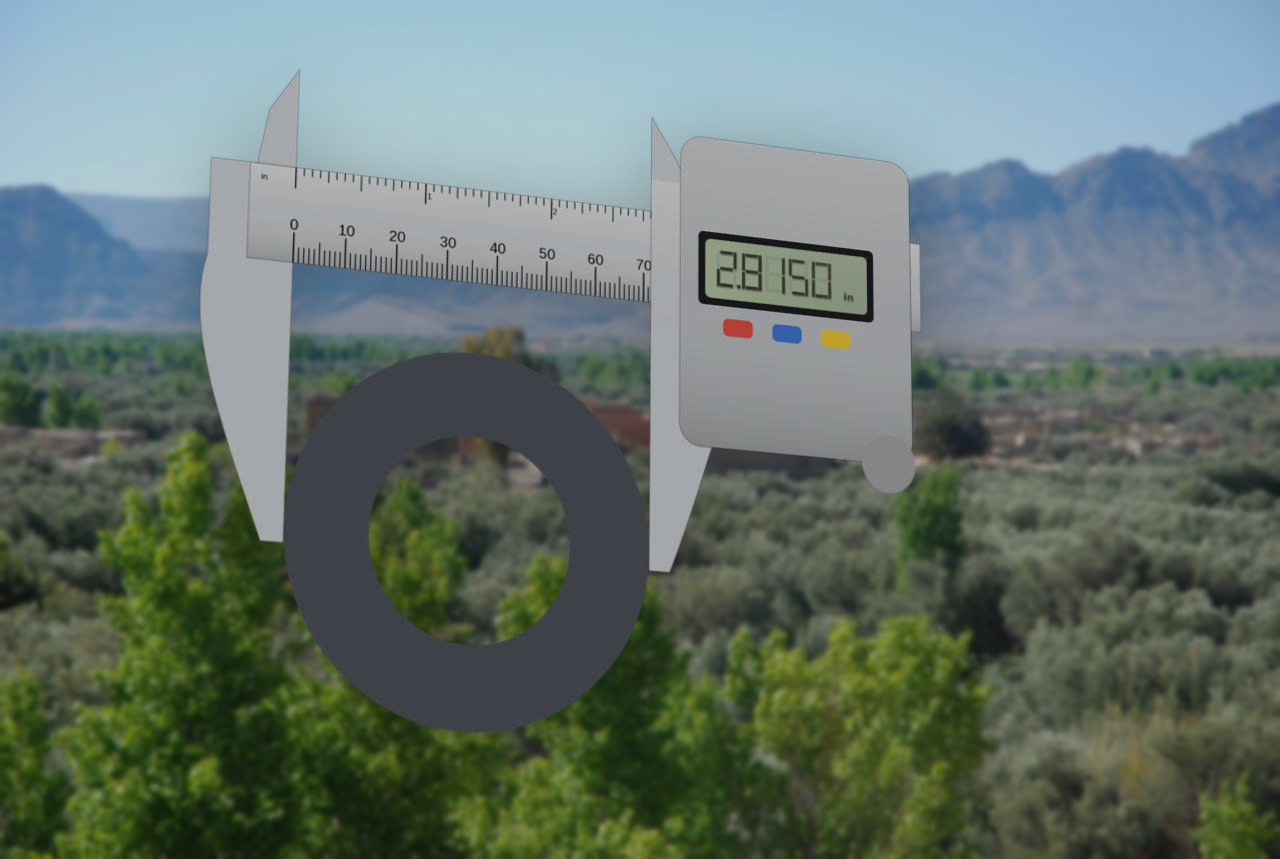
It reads value=2.8150 unit=in
